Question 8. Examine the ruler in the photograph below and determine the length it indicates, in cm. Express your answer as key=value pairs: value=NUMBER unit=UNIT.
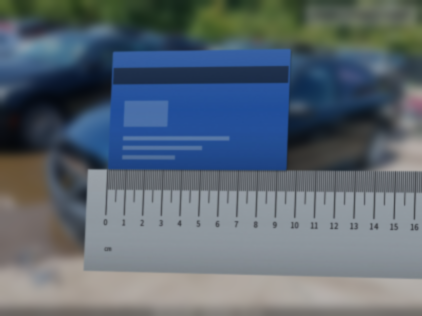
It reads value=9.5 unit=cm
